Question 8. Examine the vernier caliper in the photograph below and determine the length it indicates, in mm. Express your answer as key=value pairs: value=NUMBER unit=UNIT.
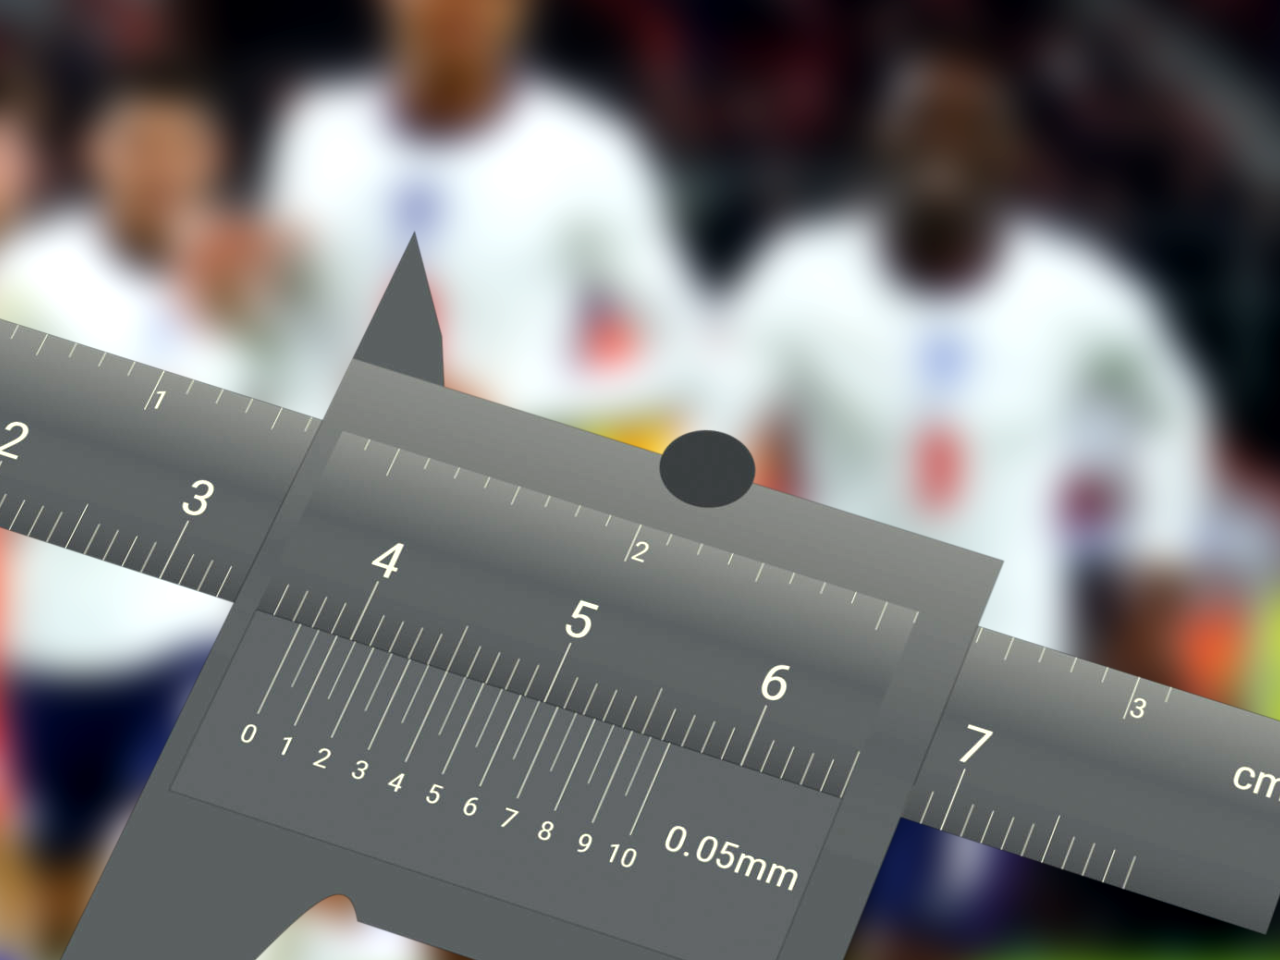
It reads value=37.4 unit=mm
